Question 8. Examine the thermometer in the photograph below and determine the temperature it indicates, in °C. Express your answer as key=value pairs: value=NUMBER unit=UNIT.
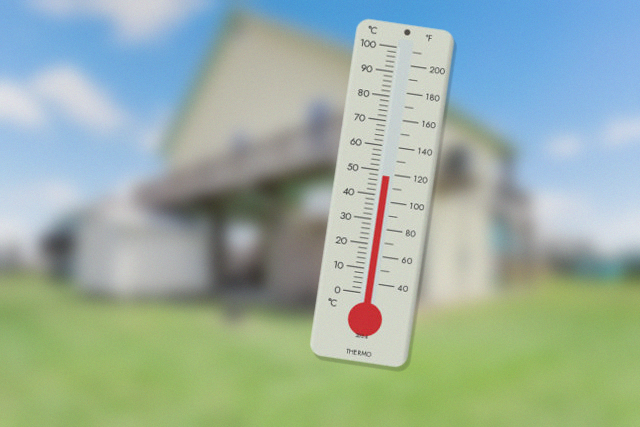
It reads value=48 unit=°C
